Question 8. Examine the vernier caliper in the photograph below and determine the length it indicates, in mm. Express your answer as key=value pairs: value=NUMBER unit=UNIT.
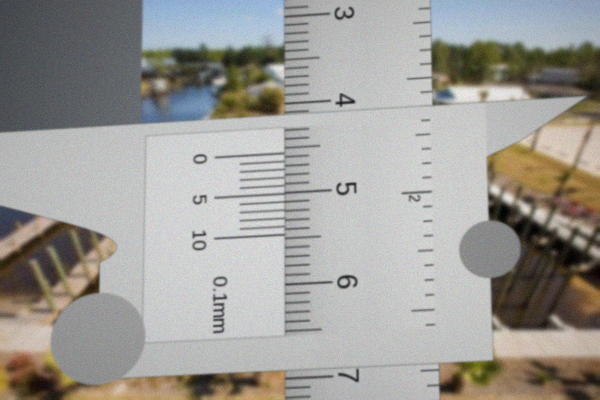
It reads value=45.6 unit=mm
